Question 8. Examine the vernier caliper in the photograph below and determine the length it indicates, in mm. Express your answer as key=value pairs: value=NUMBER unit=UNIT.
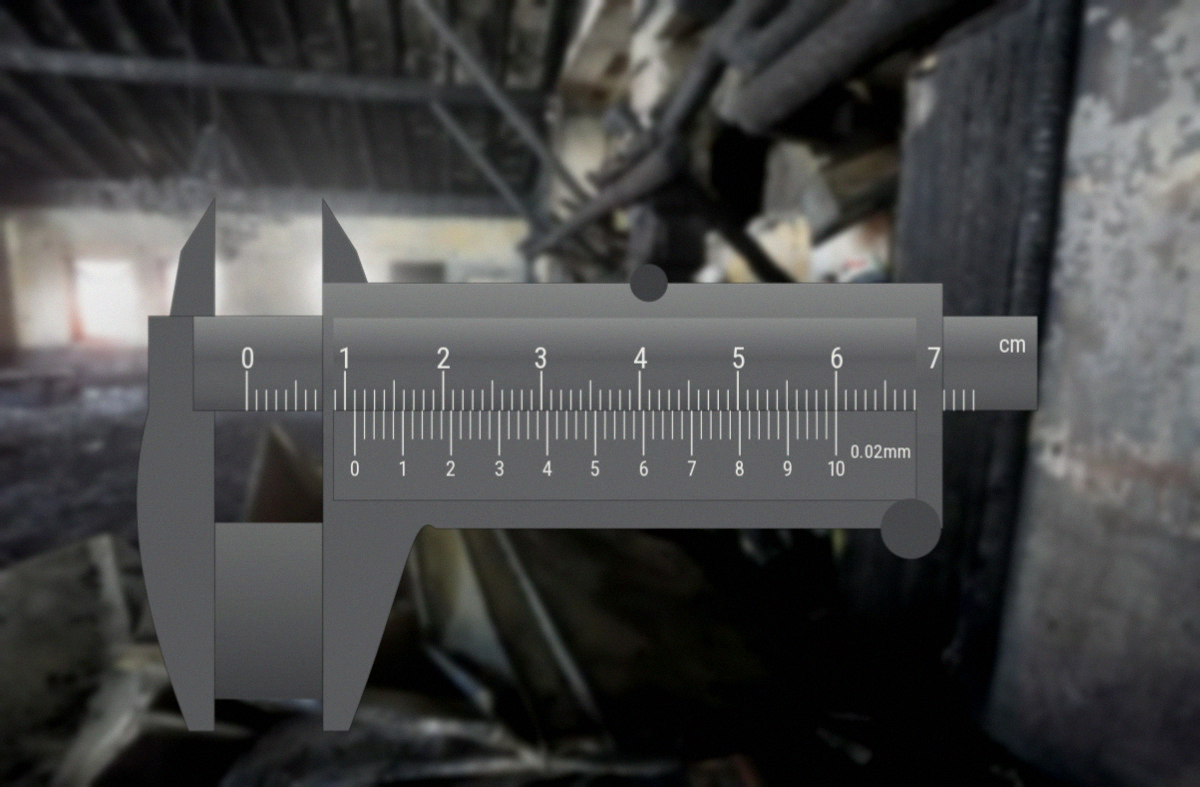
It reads value=11.0 unit=mm
